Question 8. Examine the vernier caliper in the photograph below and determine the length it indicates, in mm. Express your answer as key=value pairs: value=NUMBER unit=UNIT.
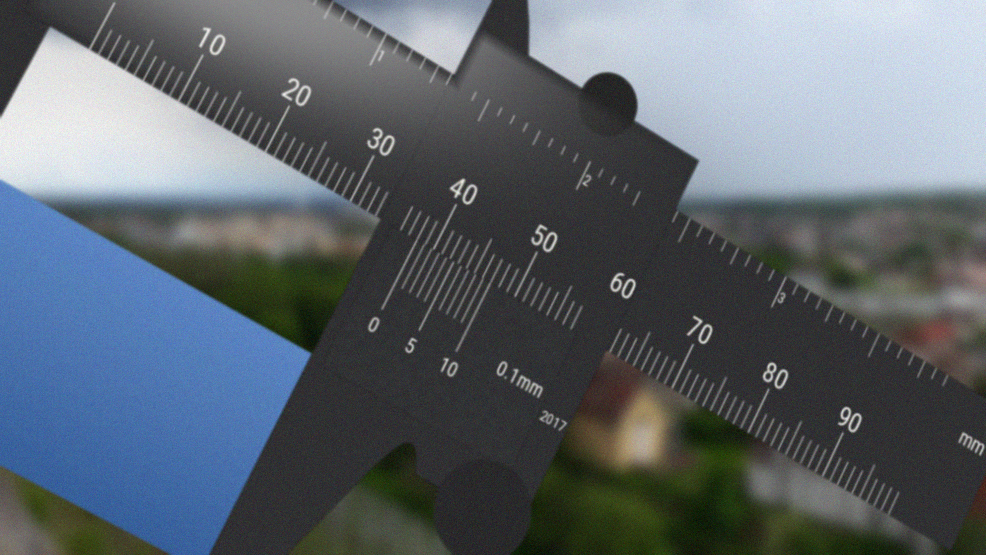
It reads value=38.0 unit=mm
